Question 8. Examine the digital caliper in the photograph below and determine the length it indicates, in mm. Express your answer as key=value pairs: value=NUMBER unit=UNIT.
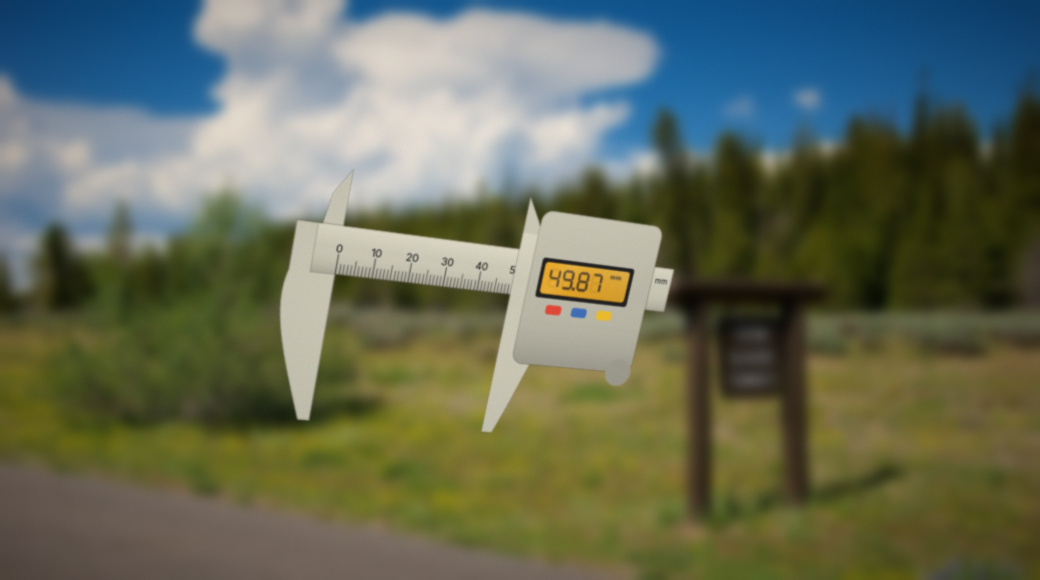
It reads value=49.87 unit=mm
